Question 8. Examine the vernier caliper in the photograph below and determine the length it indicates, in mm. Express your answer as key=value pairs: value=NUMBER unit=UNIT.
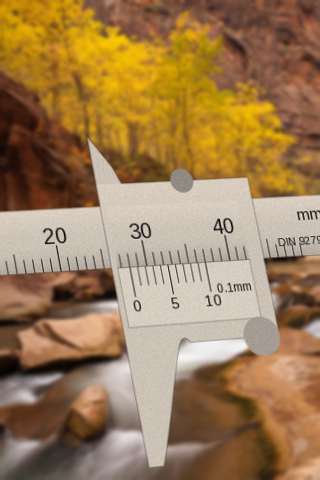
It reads value=28.0 unit=mm
